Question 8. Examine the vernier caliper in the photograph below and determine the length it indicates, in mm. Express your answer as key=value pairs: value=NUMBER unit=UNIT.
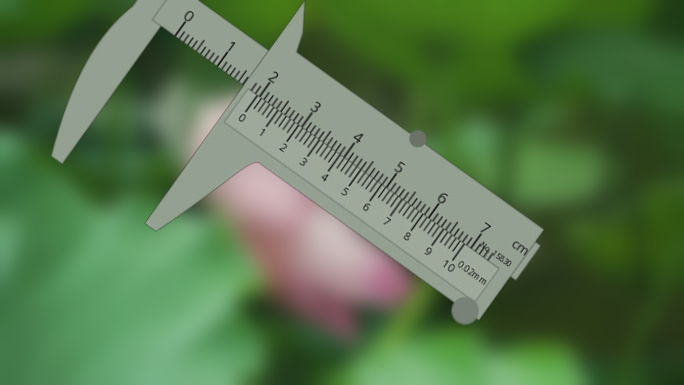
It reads value=19.5 unit=mm
